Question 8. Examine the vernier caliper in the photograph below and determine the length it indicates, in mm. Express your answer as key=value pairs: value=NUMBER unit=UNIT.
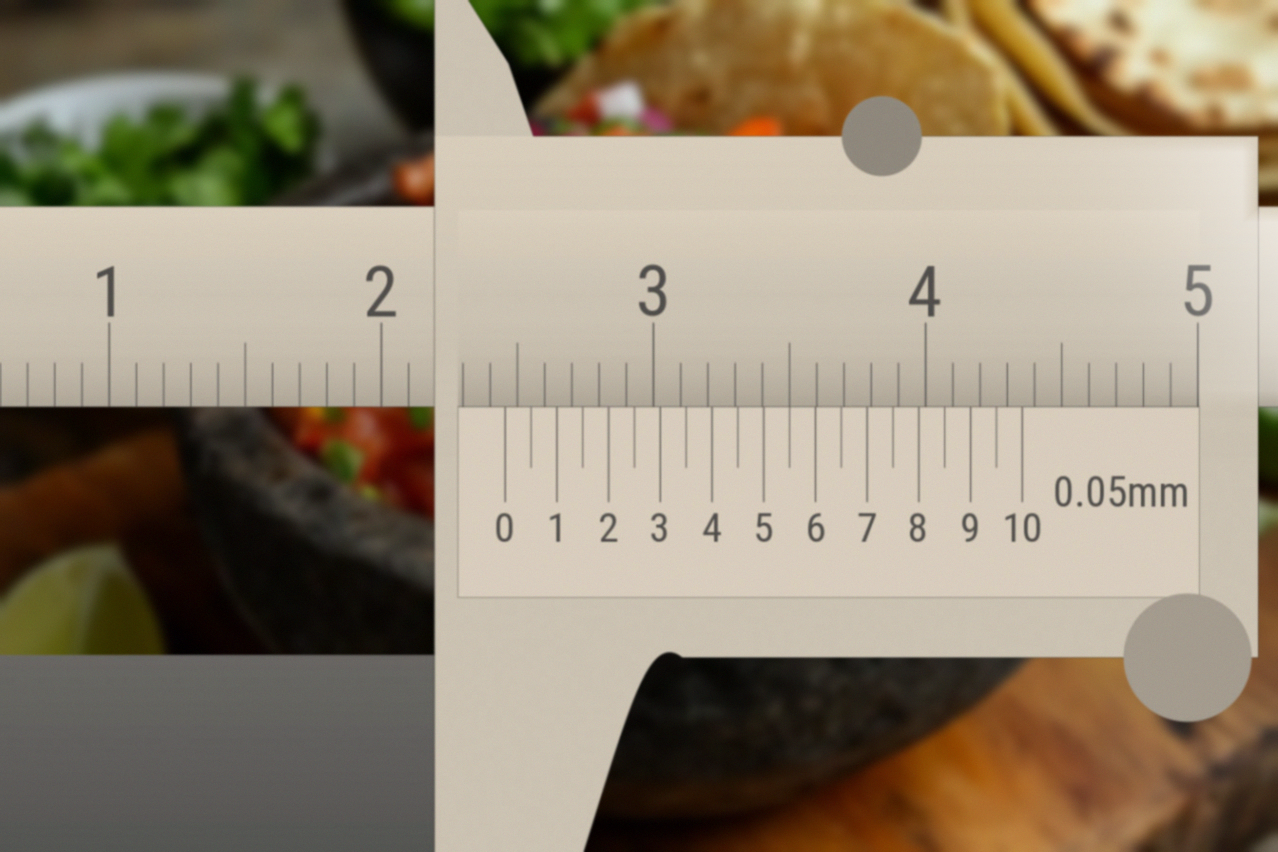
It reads value=24.55 unit=mm
